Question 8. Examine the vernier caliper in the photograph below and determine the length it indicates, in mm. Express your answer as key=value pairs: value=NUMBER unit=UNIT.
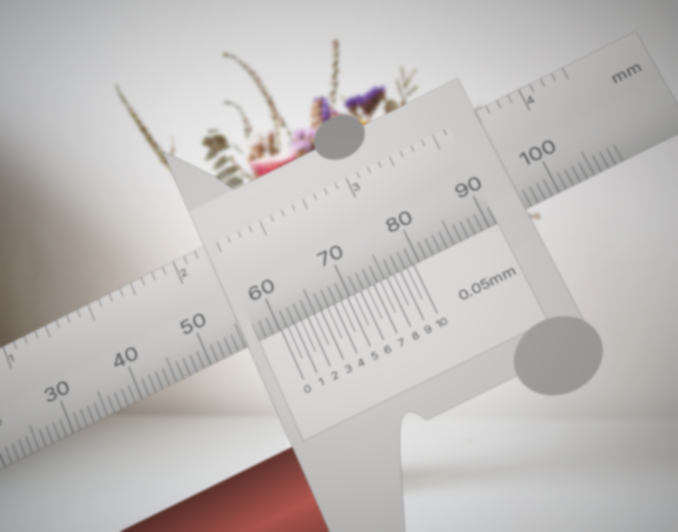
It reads value=60.2 unit=mm
